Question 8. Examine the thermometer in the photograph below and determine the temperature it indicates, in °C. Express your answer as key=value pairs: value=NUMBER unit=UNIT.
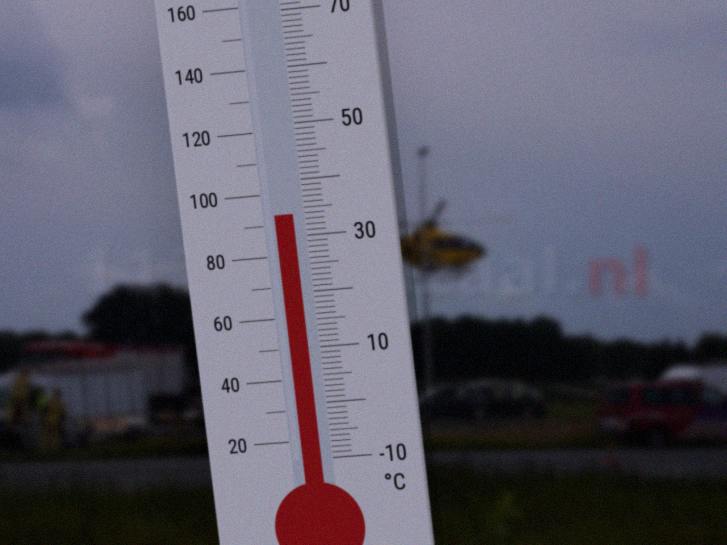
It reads value=34 unit=°C
